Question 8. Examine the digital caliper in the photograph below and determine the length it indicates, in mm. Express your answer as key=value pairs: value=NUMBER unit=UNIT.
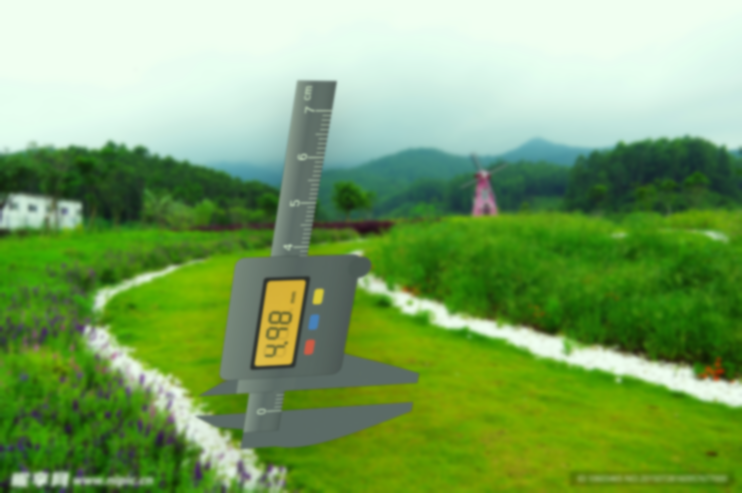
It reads value=4.98 unit=mm
